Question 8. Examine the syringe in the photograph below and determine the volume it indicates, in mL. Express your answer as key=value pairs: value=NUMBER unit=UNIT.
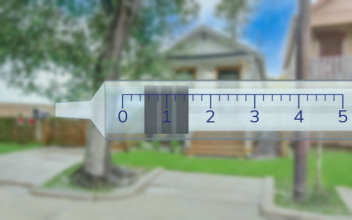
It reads value=0.5 unit=mL
